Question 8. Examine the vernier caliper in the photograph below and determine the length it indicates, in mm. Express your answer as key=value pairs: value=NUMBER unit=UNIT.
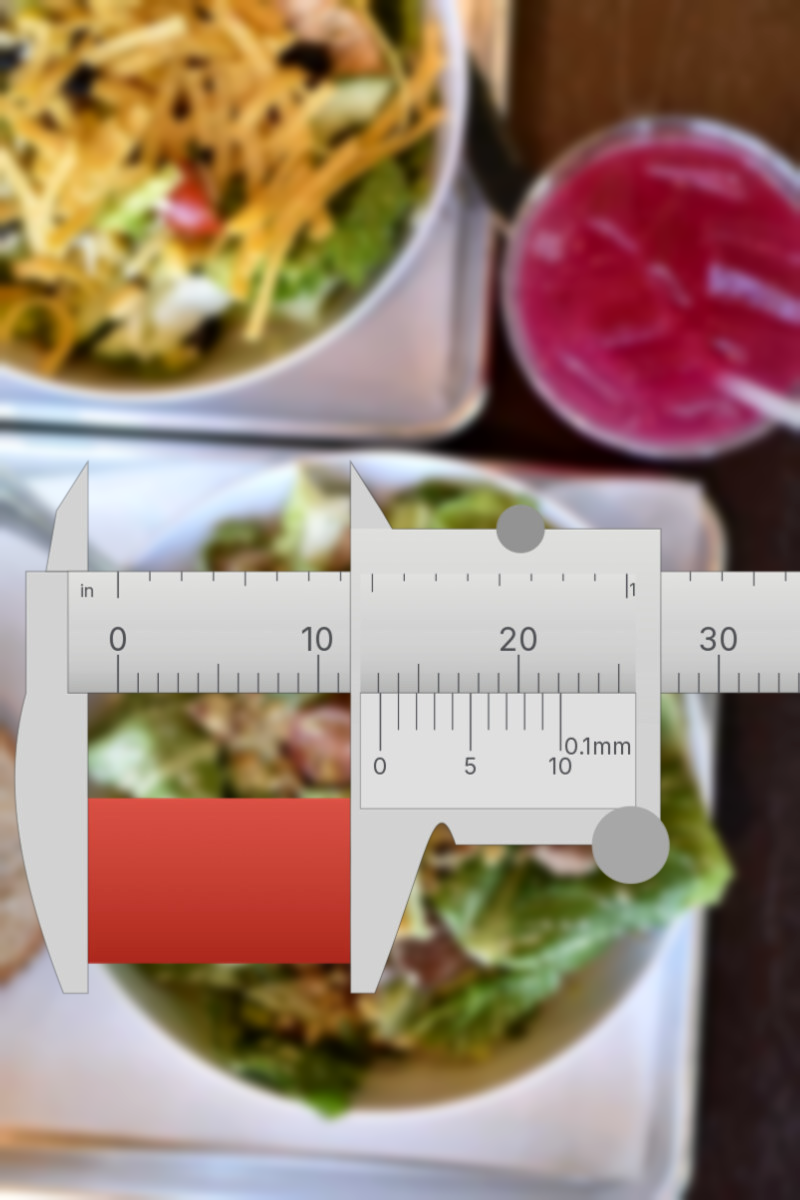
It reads value=13.1 unit=mm
